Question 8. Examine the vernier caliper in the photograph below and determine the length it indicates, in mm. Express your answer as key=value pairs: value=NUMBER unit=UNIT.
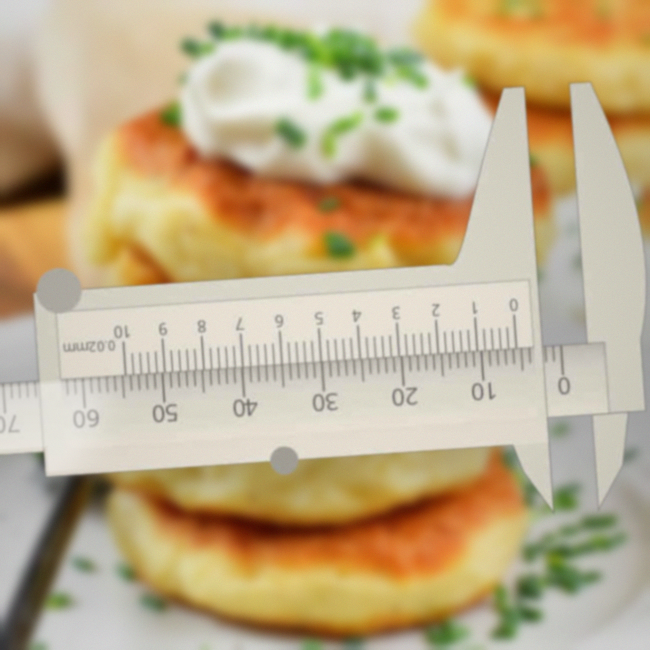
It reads value=5.6 unit=mm
